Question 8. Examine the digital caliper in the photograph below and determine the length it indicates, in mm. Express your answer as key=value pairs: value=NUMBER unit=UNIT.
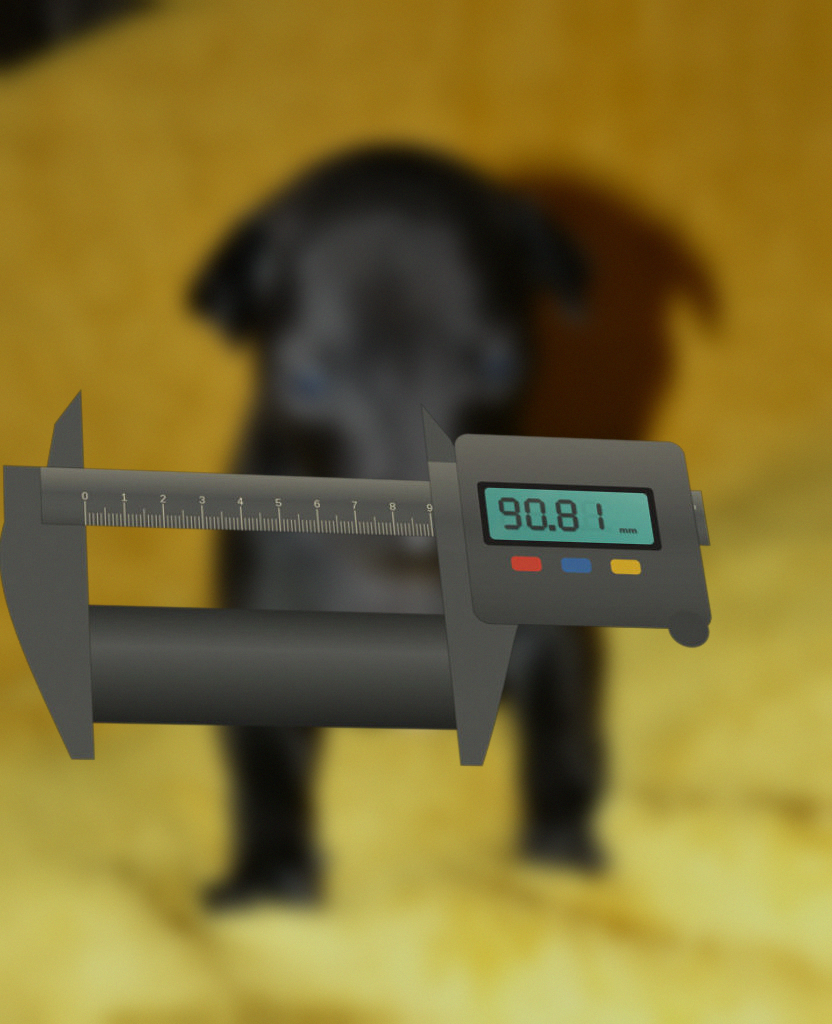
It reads value=90.81 unit=mm
